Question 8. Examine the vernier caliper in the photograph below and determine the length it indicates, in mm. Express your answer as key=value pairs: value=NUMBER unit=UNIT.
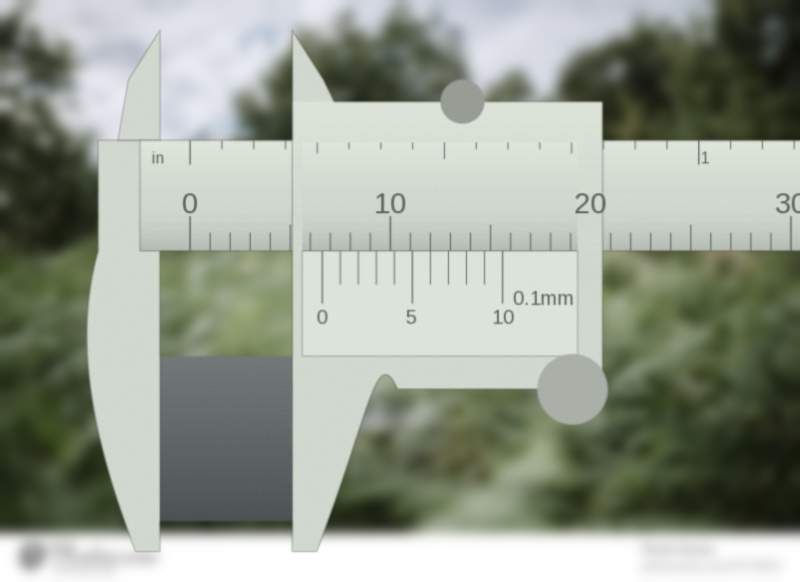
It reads value=6.6 unit=mm
